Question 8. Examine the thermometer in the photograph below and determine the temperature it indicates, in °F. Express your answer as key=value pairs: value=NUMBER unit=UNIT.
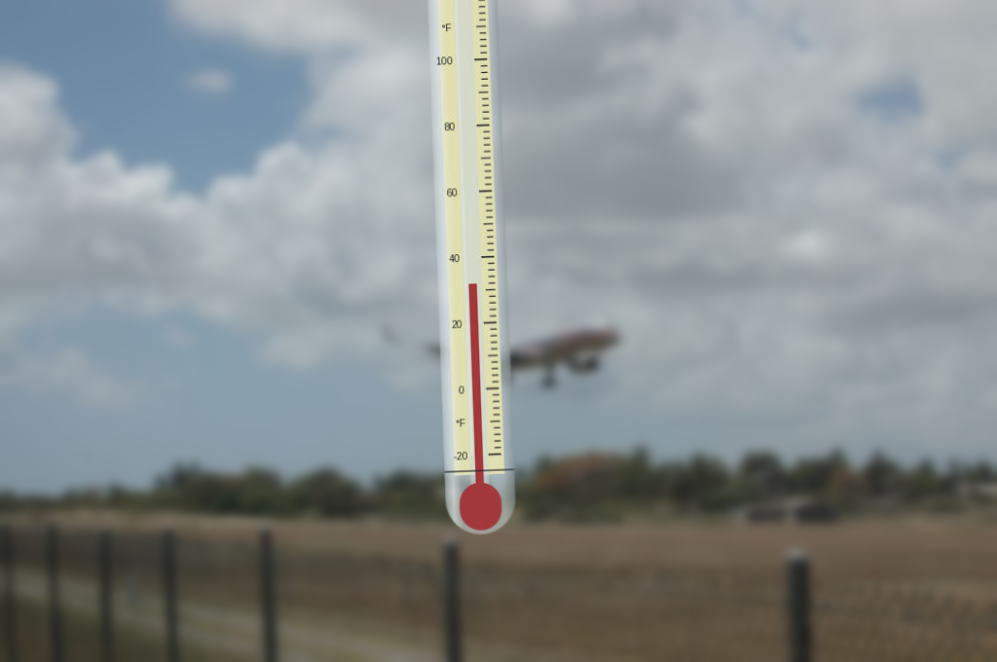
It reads value=32 unit=°F
